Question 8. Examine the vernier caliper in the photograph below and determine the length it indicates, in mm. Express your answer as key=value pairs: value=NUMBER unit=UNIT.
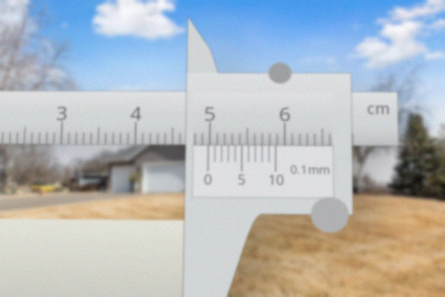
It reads value=49.8 unit=mm
